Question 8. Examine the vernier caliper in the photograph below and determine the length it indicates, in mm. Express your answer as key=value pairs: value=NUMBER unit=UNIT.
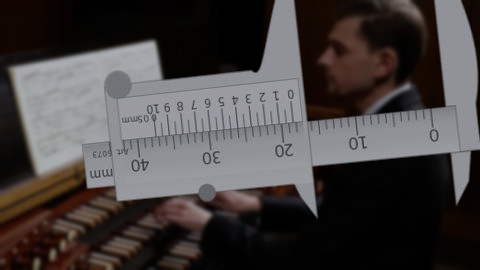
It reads value=18.4 unit=mm
